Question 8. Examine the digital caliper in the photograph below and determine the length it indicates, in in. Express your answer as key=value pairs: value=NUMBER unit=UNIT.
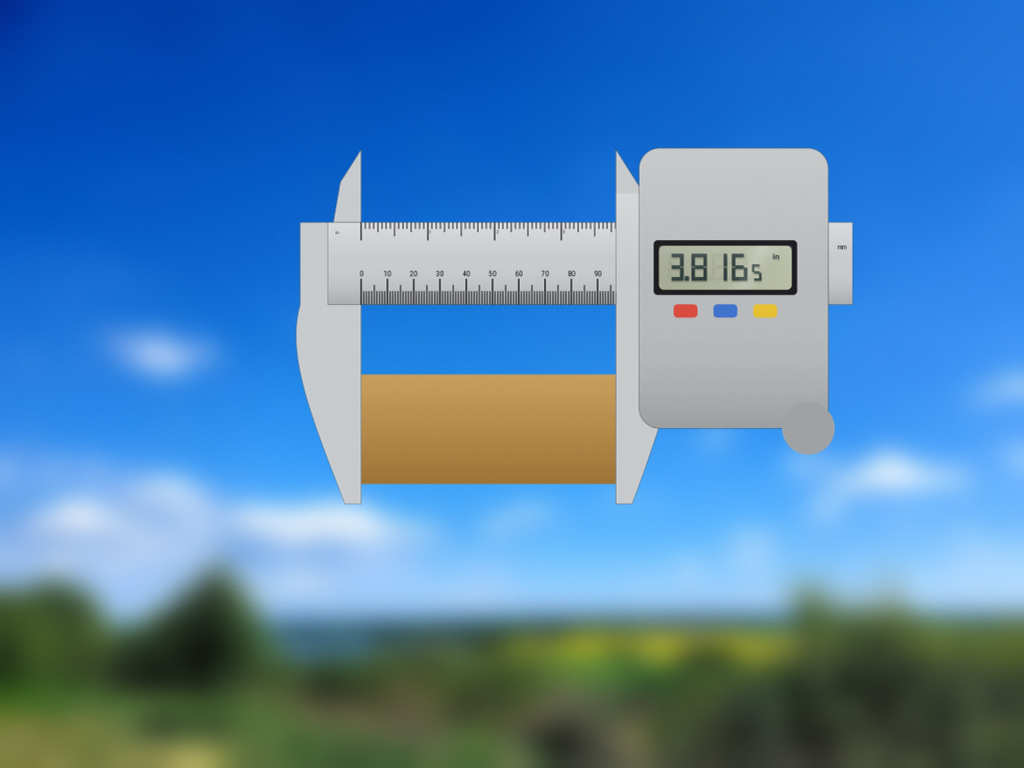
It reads value=3.8165 unit=in
